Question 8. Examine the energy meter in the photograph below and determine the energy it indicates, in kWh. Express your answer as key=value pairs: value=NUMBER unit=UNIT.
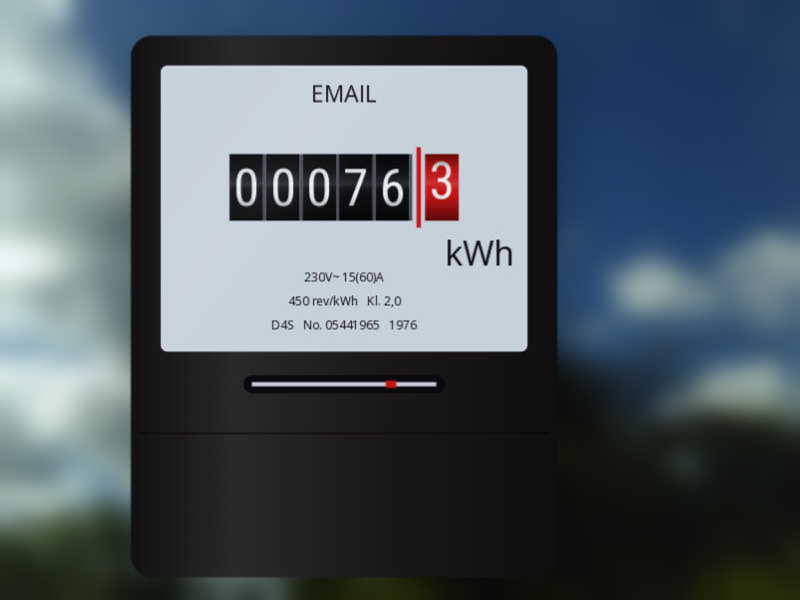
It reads value=76.3 unit=kWh
